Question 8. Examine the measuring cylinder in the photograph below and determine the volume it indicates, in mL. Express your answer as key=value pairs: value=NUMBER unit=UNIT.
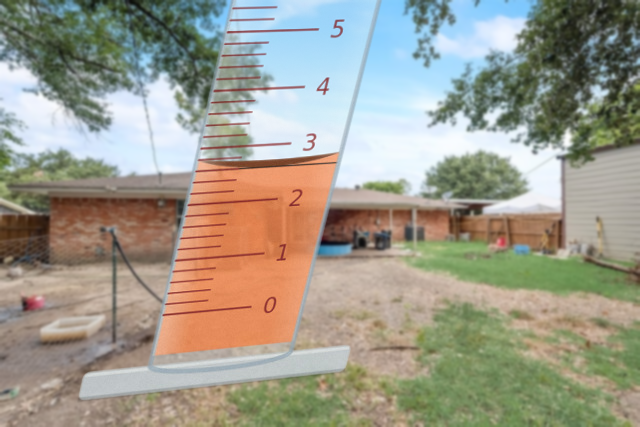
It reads value=2.6 unit=mL
